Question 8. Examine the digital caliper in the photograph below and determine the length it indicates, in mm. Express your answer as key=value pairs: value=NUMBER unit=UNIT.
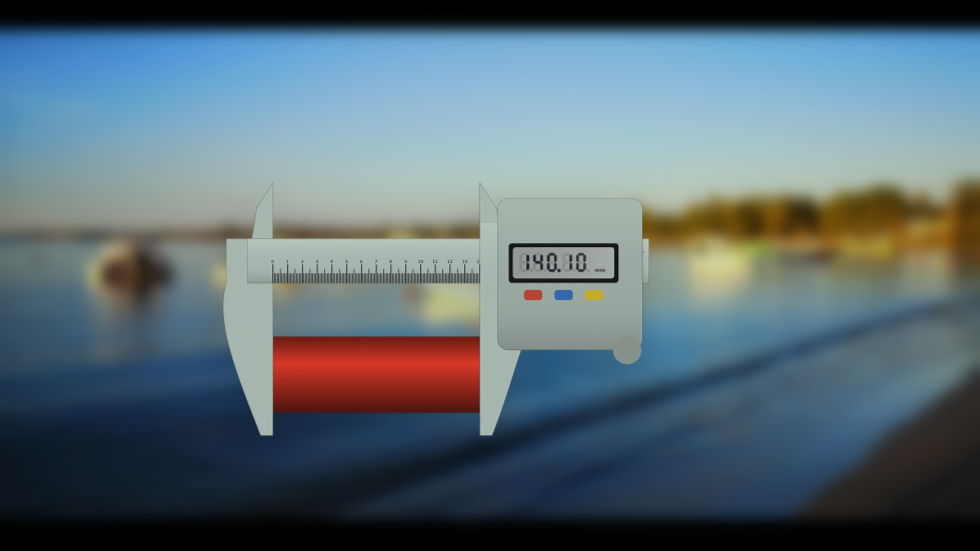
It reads value=140.10 unit=mm
